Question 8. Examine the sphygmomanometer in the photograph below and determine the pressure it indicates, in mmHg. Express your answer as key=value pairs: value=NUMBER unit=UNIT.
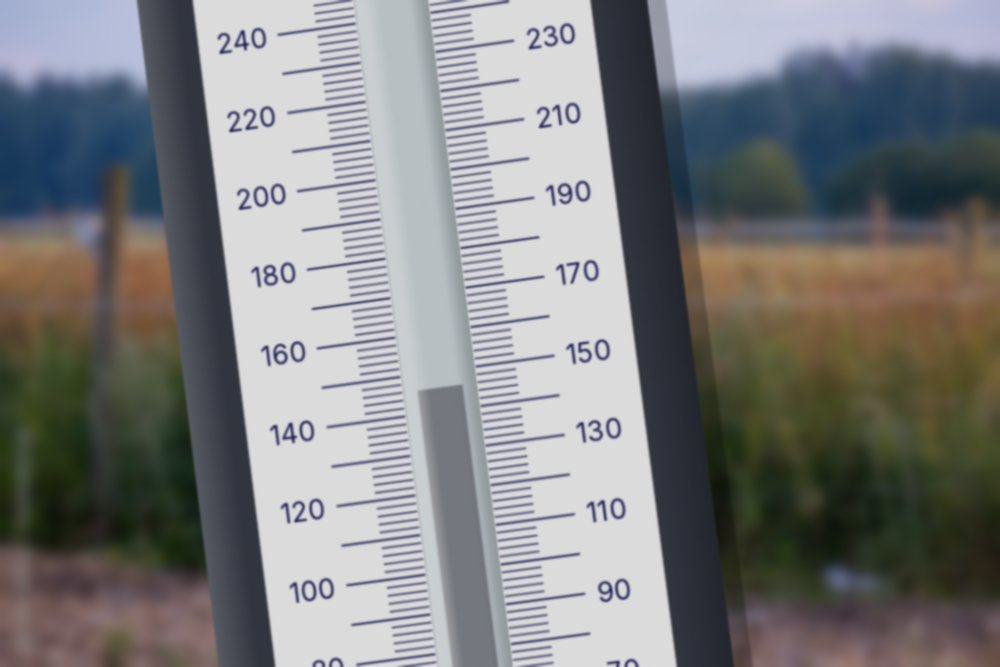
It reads value=146 unit=mmHg
